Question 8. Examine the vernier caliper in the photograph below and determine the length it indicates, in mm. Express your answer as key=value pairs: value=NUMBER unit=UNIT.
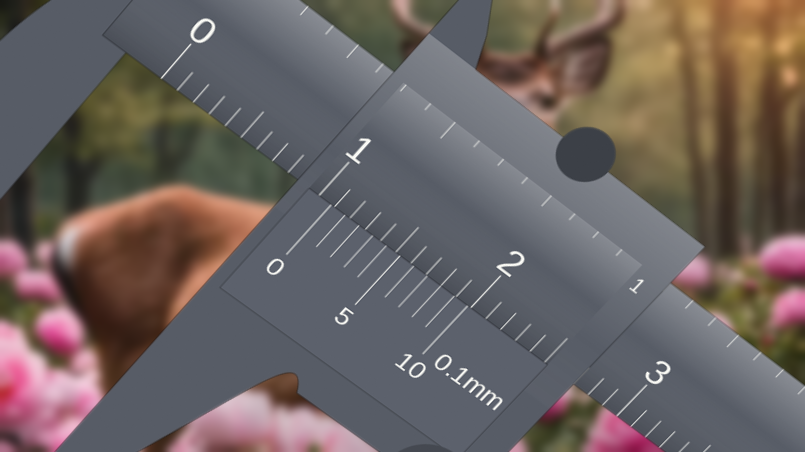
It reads value=10.8 unit=mm
